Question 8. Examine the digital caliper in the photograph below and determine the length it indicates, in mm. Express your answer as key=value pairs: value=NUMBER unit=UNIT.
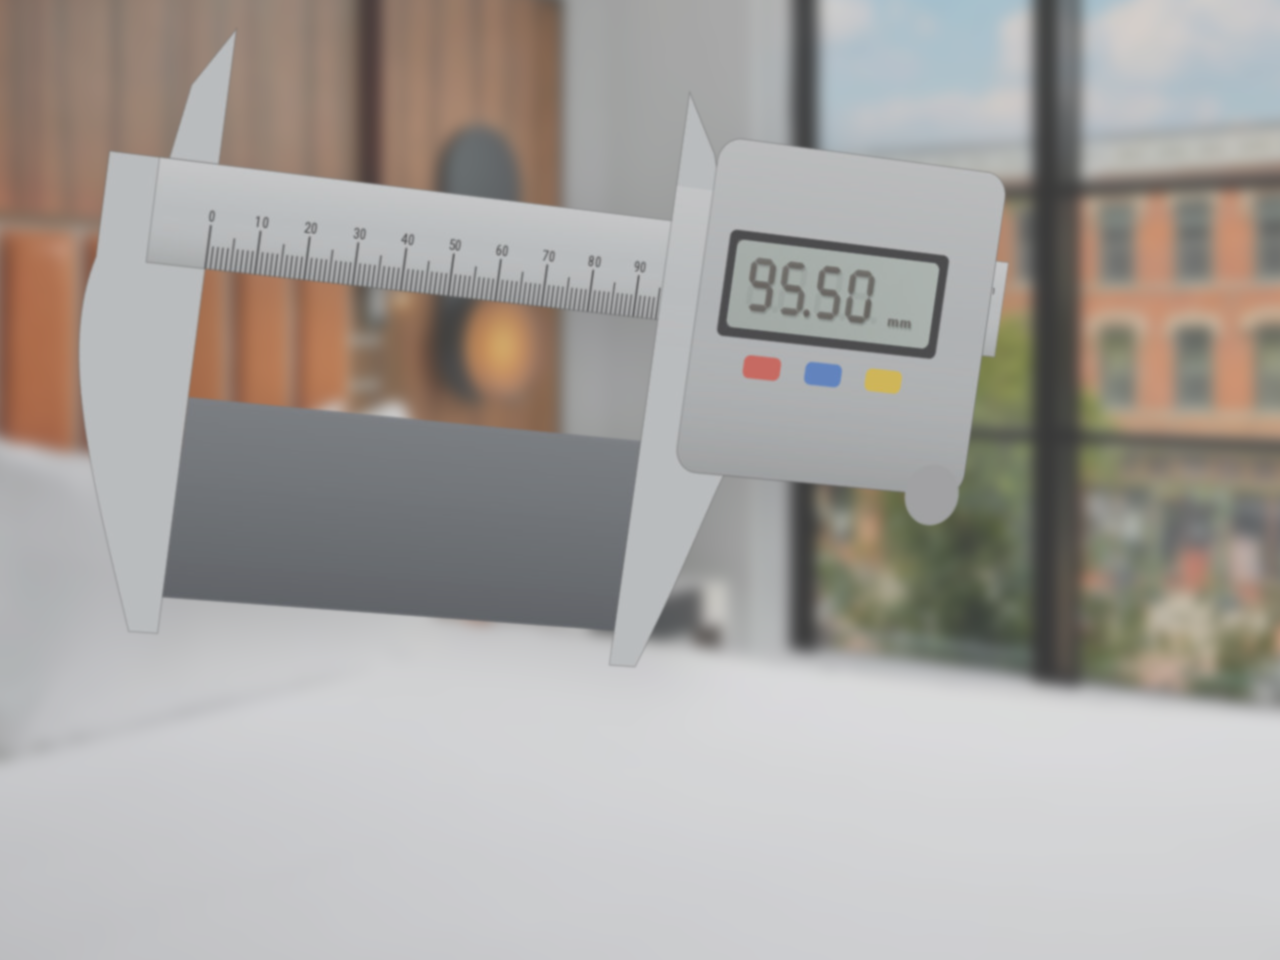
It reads value=95.50 unit=mm
